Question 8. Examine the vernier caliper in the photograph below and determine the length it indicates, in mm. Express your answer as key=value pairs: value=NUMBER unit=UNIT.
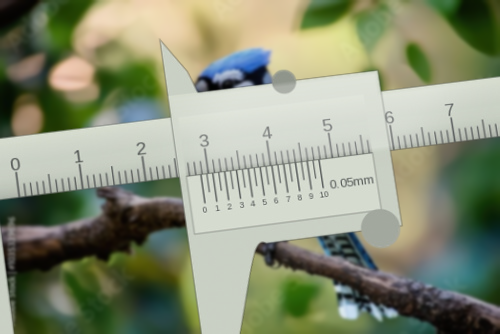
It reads value=28.8 unit=mm
